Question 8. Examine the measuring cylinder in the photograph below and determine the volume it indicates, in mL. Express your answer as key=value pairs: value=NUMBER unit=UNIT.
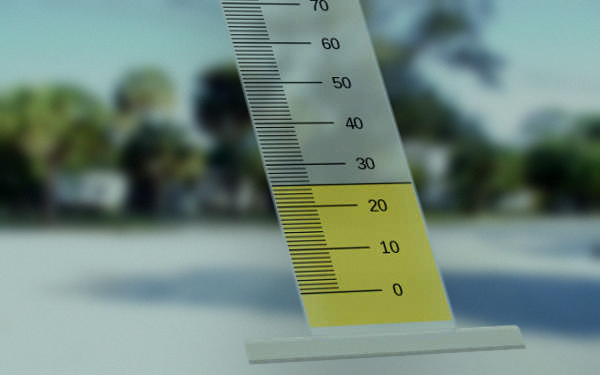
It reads value=25 unit=mL
